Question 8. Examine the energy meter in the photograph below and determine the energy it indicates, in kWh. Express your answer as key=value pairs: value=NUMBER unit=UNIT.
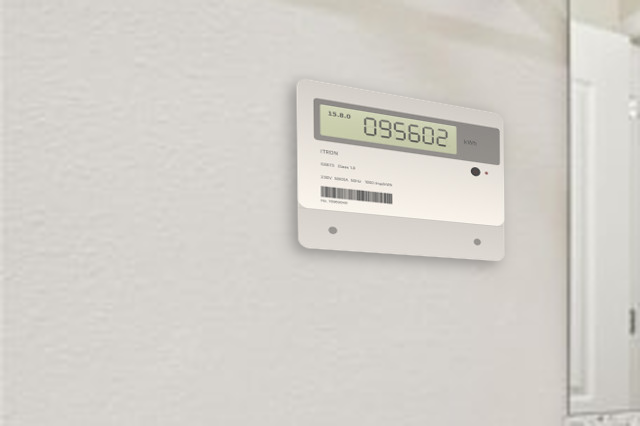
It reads value=95602 unit=kWh
